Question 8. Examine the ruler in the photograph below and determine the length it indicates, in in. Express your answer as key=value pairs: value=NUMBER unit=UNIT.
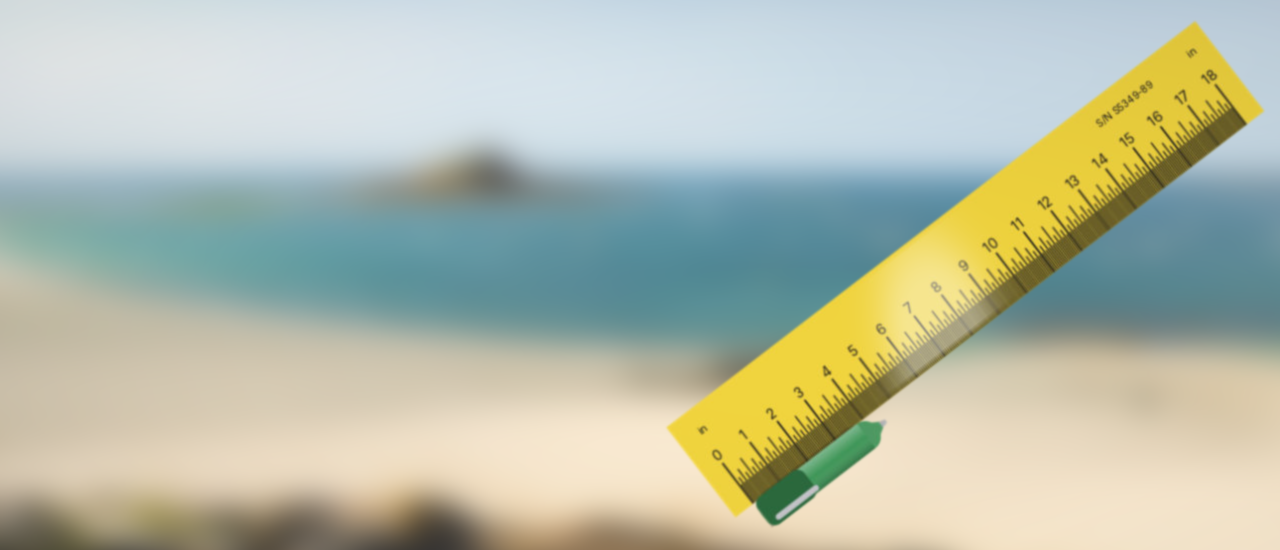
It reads value=4.5 unit=in
